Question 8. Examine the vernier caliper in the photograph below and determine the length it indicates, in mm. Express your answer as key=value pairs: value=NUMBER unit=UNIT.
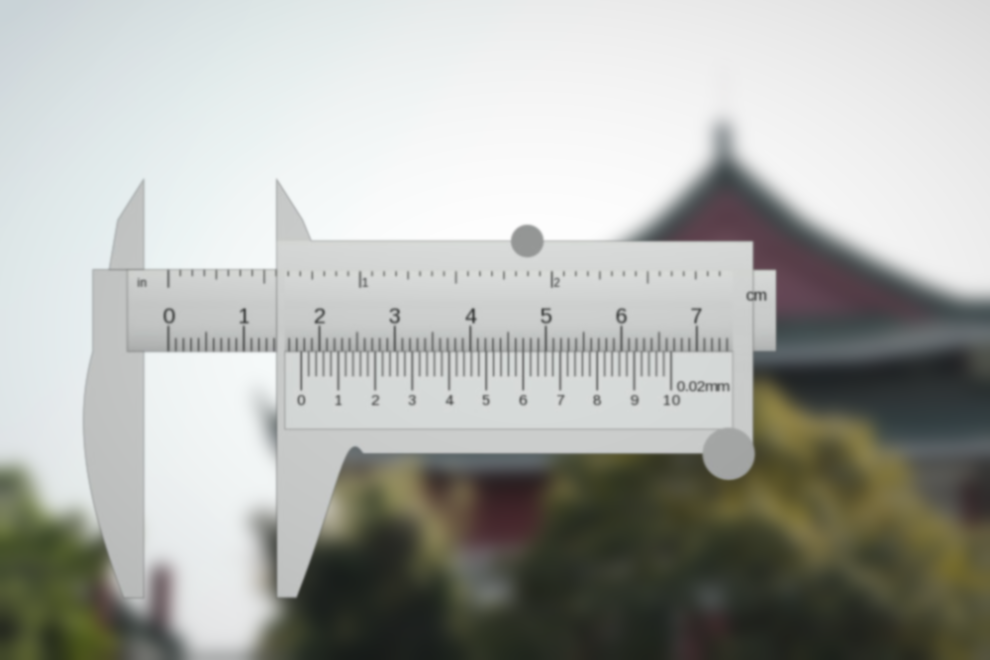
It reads value=17.6 unit=mm
